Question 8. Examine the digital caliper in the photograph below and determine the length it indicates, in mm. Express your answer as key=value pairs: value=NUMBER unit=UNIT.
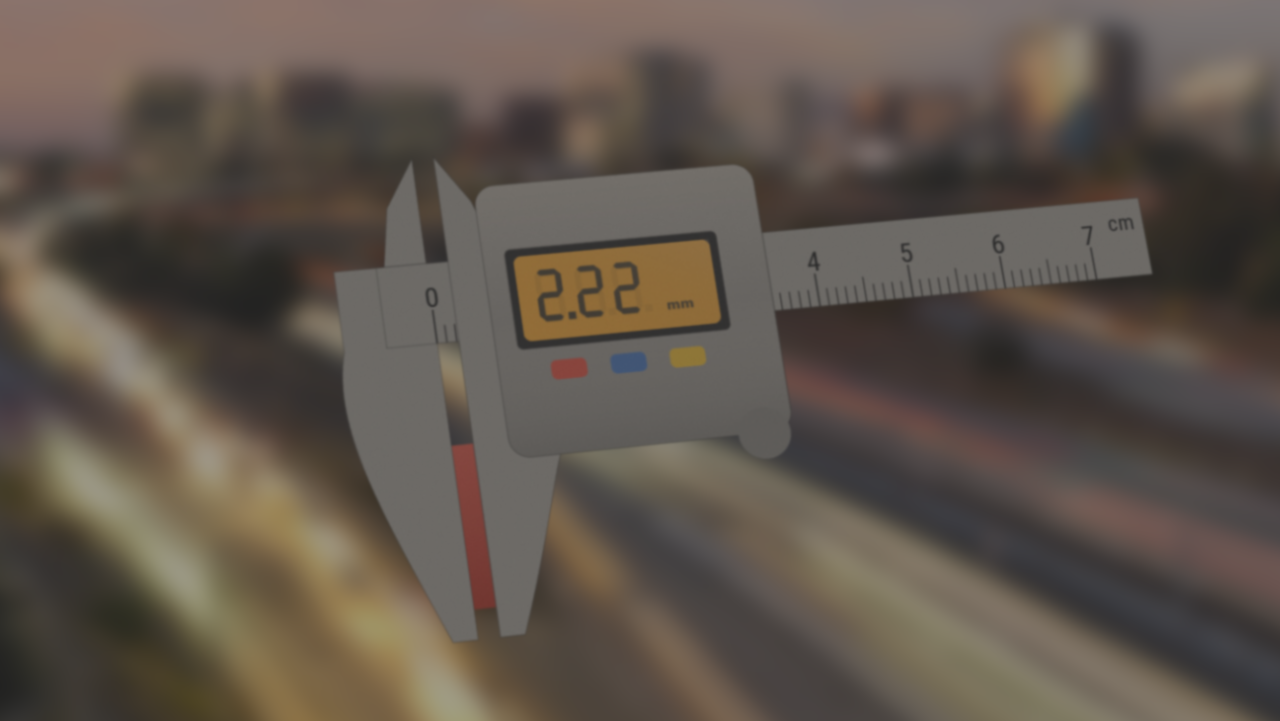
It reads value=2.22 unit=mm
